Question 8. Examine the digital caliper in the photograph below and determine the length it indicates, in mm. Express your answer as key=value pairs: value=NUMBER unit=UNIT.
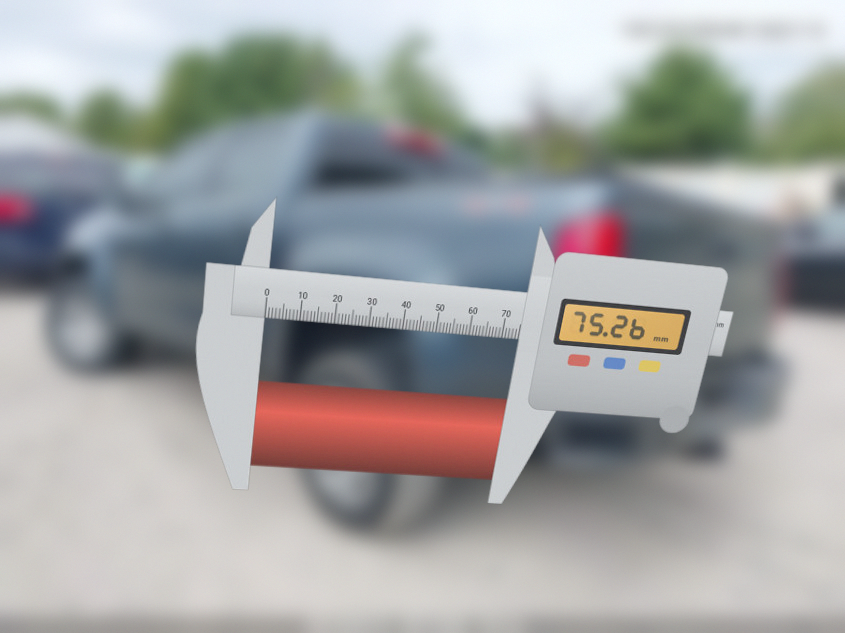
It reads value=75.26 unit=mm
